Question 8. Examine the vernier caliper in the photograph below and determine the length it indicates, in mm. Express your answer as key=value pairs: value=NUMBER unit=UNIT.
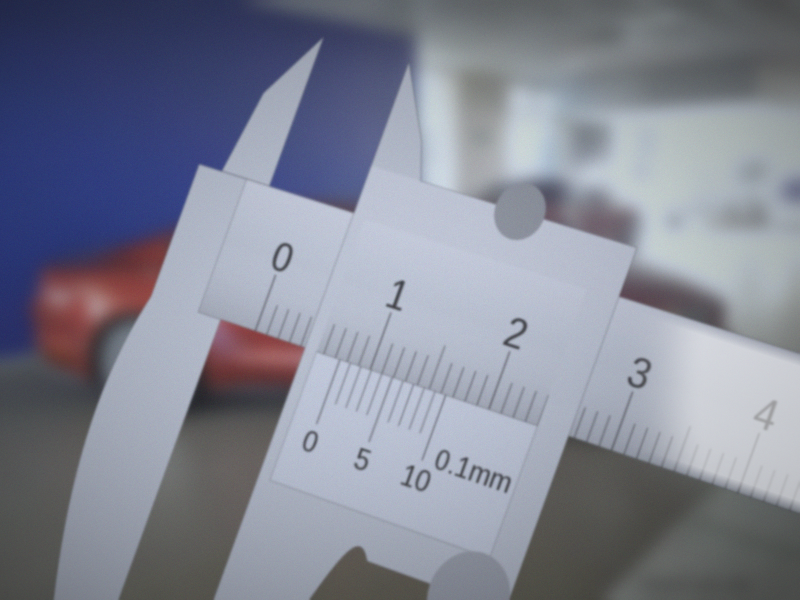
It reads value=7.4 unit=mm
